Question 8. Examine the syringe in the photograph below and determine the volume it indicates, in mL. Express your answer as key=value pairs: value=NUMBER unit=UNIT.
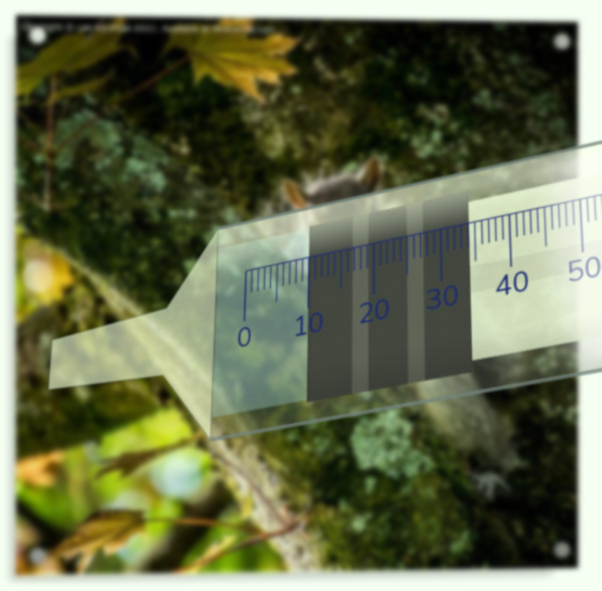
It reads value=10 unit=mL
